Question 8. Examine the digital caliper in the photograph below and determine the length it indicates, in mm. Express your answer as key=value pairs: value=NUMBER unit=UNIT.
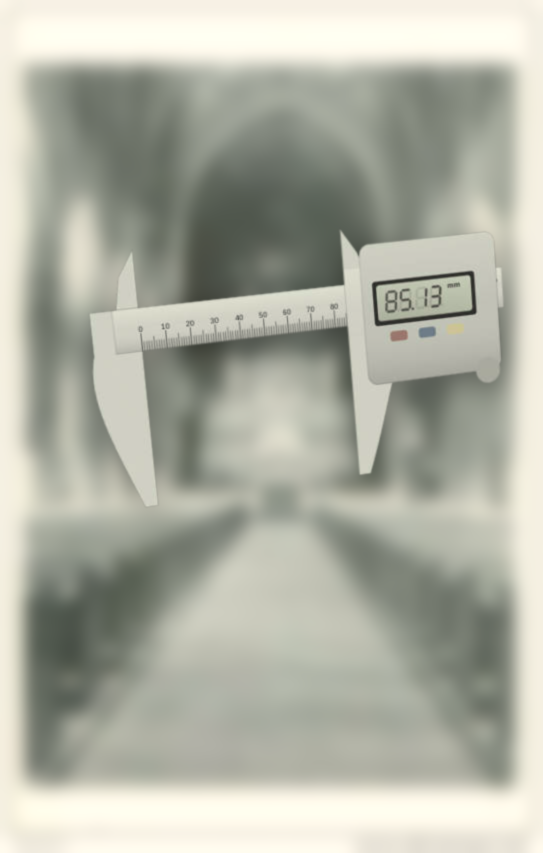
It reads value=85.13 unit=mm
